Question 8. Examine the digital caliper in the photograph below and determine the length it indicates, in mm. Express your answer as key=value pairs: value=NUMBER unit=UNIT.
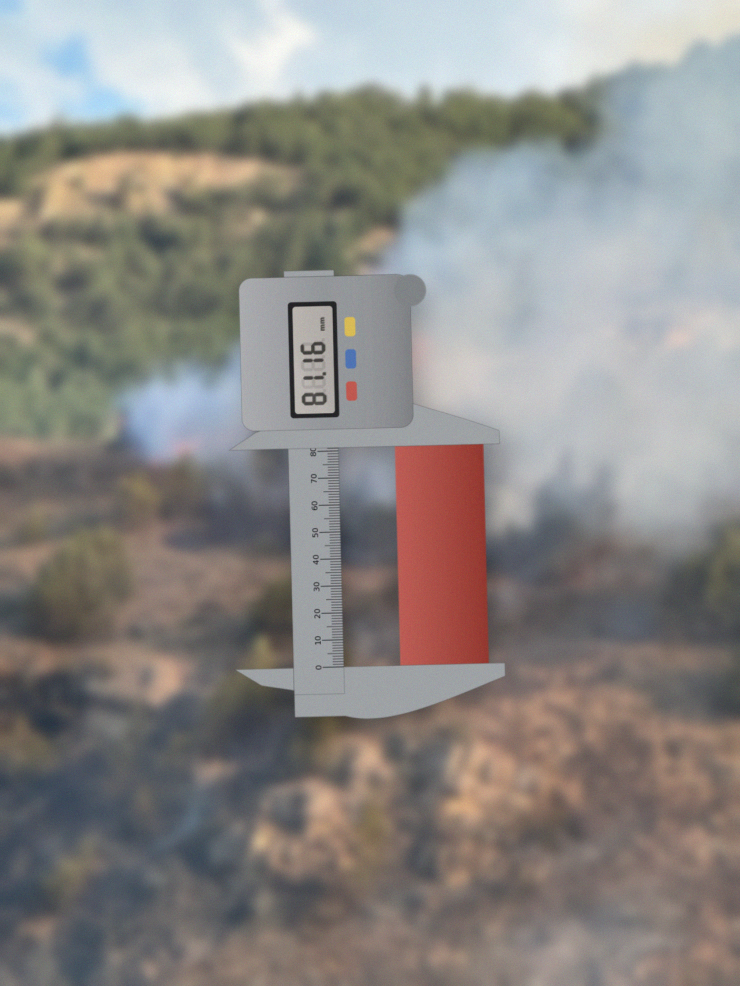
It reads value=81.16 unit=mm
